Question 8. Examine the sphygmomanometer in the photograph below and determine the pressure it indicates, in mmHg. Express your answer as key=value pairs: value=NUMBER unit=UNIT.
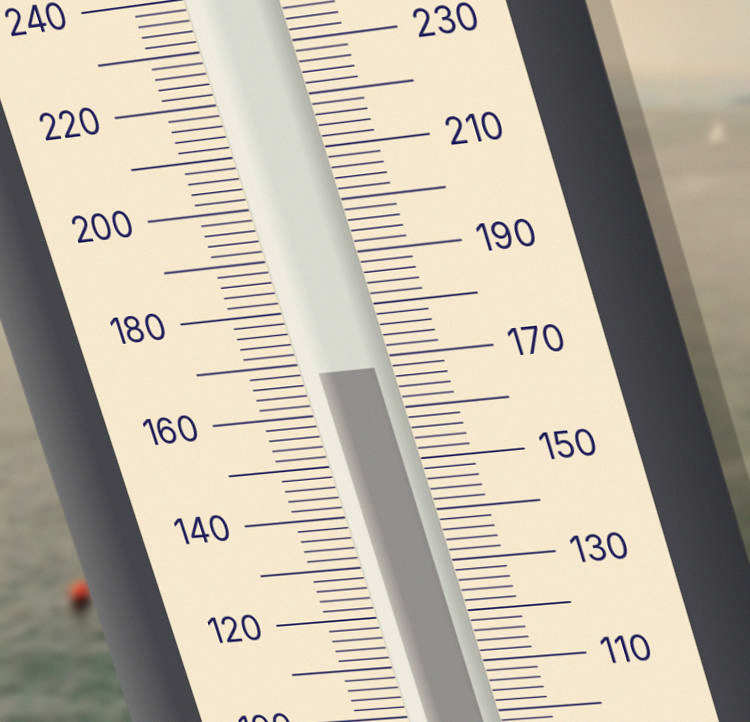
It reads value=168 unit=mmHg
